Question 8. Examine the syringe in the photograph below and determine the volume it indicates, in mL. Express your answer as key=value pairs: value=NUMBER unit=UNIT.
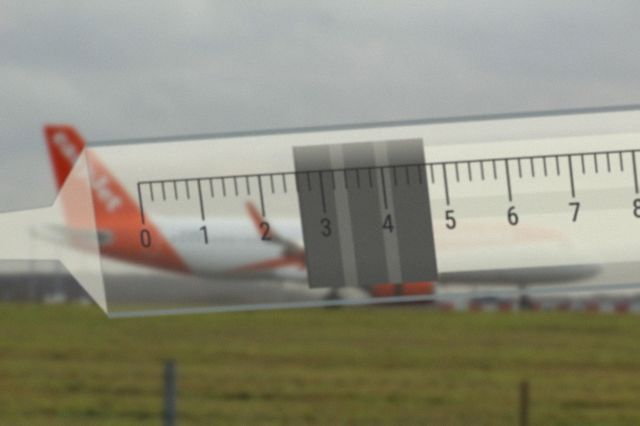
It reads value=2.6 unit=mL
